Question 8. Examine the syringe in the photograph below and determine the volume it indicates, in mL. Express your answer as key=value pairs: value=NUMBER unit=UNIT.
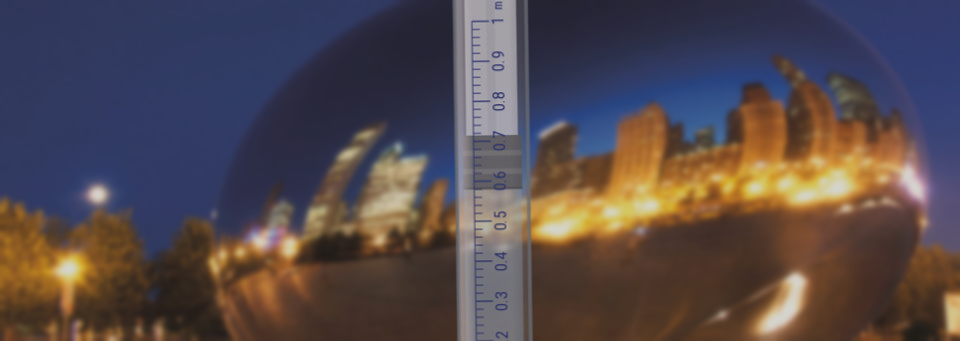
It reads value=0.58 unit=mL
